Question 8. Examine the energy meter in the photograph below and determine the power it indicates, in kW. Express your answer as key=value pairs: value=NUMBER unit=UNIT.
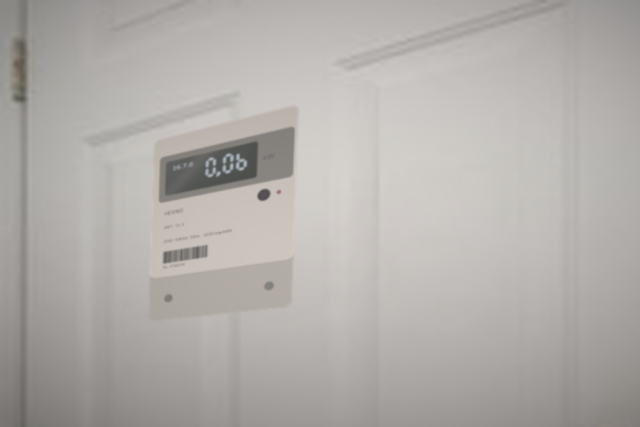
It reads value=0.06 unit=kW
